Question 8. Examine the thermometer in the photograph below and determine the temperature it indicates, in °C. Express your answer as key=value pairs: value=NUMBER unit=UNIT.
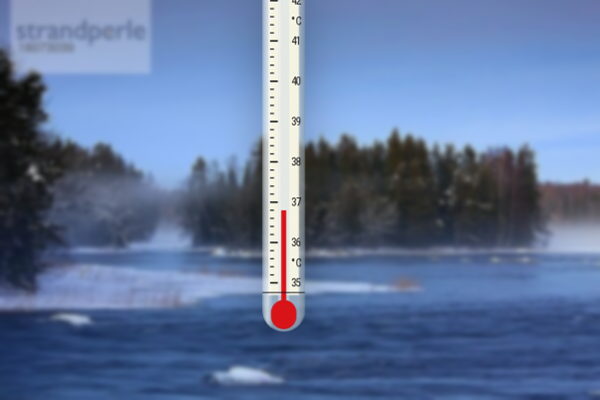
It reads value=36.8 unit=°C
